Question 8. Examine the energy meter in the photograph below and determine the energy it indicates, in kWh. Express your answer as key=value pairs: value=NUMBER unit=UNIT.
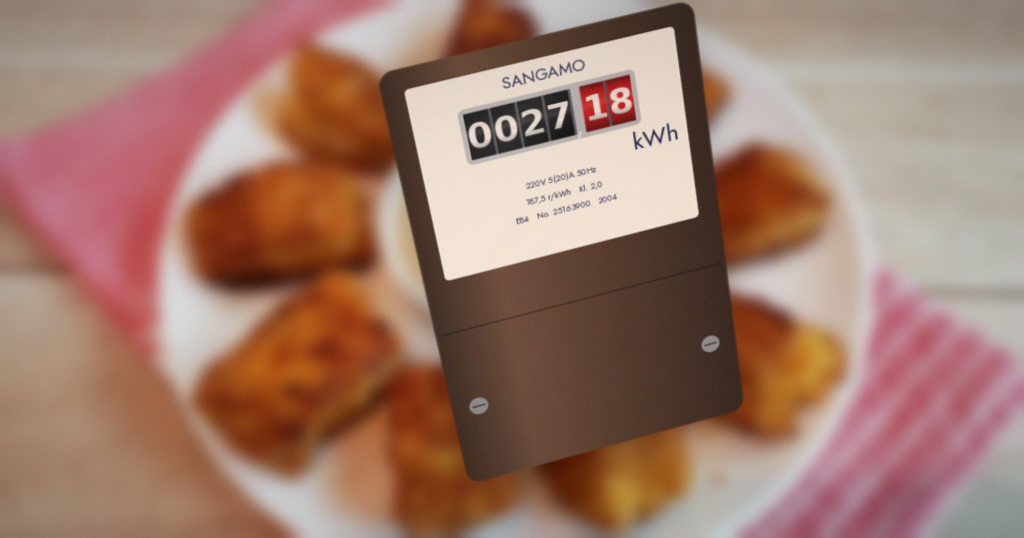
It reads value=27.18 unit=kWh
